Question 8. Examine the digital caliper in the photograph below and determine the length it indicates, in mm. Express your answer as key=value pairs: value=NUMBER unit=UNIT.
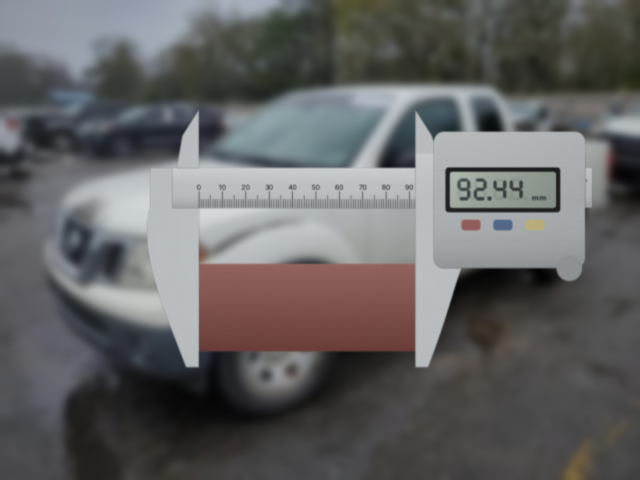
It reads value=92.44 unit=mm
